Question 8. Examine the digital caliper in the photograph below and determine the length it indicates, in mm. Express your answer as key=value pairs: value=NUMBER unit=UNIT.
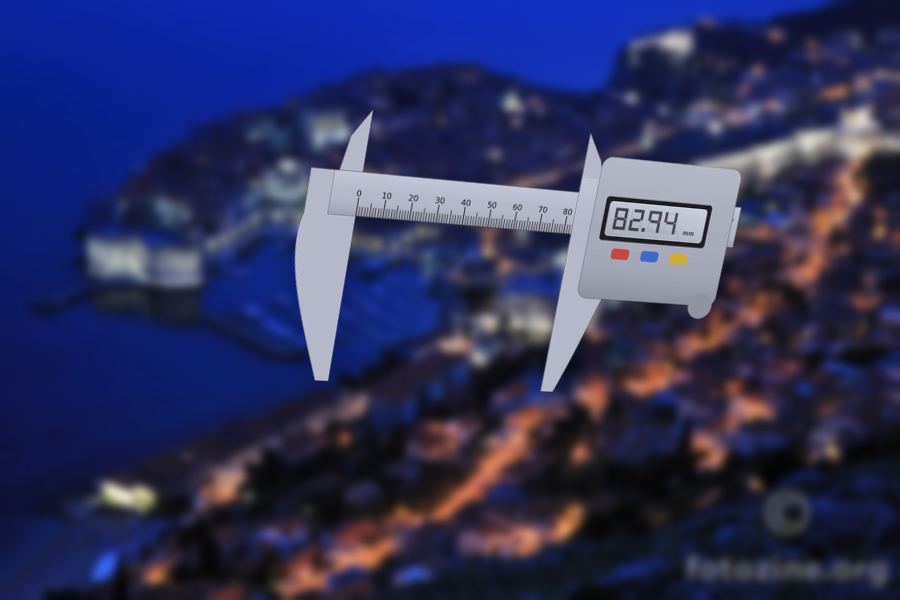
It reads value=82.94 unit=mm
